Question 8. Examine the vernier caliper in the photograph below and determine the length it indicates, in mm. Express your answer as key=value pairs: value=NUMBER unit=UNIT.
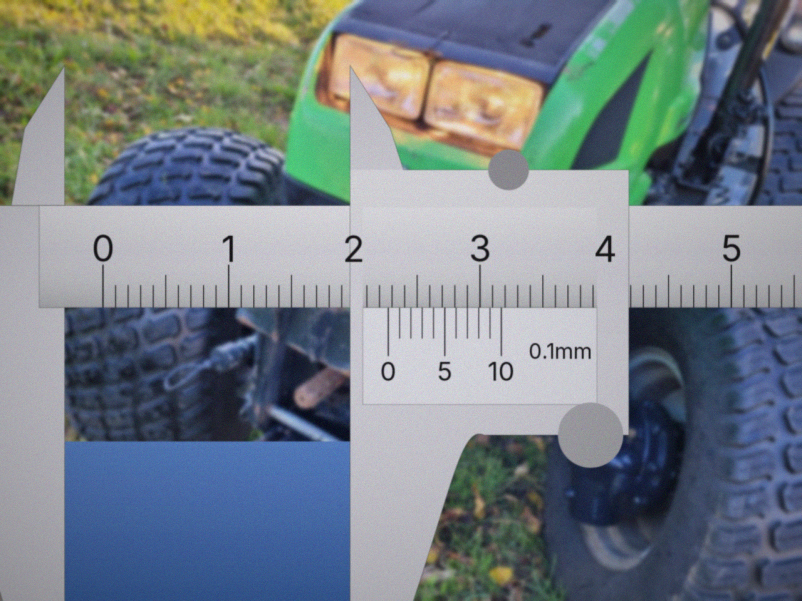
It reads value=22.7 unit=mm
